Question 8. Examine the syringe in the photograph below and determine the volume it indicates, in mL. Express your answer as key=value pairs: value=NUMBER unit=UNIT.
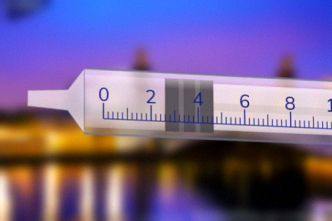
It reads value=2.6 unit=mL
